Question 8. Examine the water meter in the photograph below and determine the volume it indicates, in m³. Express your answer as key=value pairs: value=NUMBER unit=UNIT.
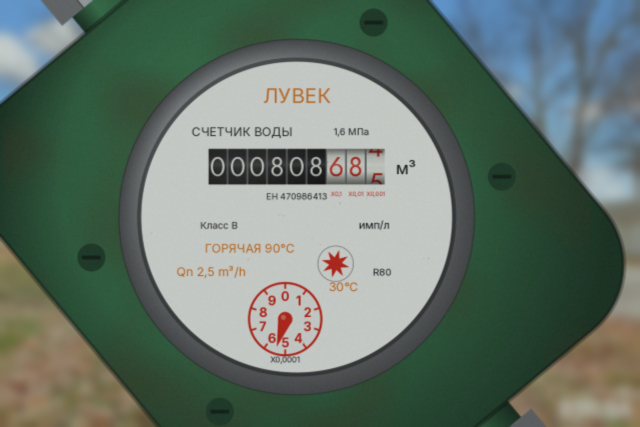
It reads value=808.6845 unit=m³
